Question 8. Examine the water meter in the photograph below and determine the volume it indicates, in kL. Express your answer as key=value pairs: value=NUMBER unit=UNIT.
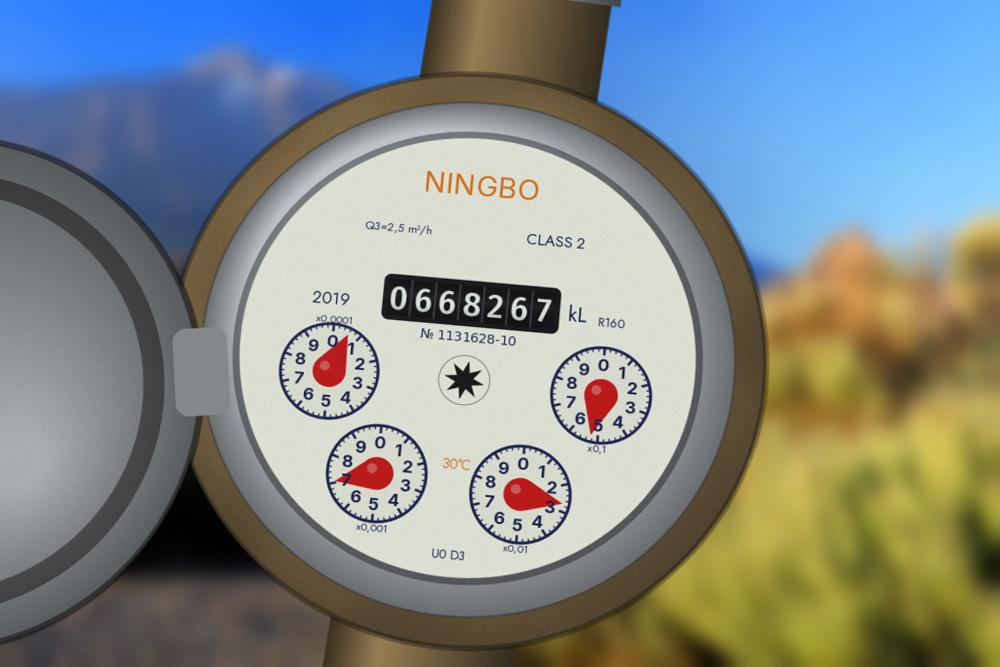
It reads value=668267.5270 unit=kL
